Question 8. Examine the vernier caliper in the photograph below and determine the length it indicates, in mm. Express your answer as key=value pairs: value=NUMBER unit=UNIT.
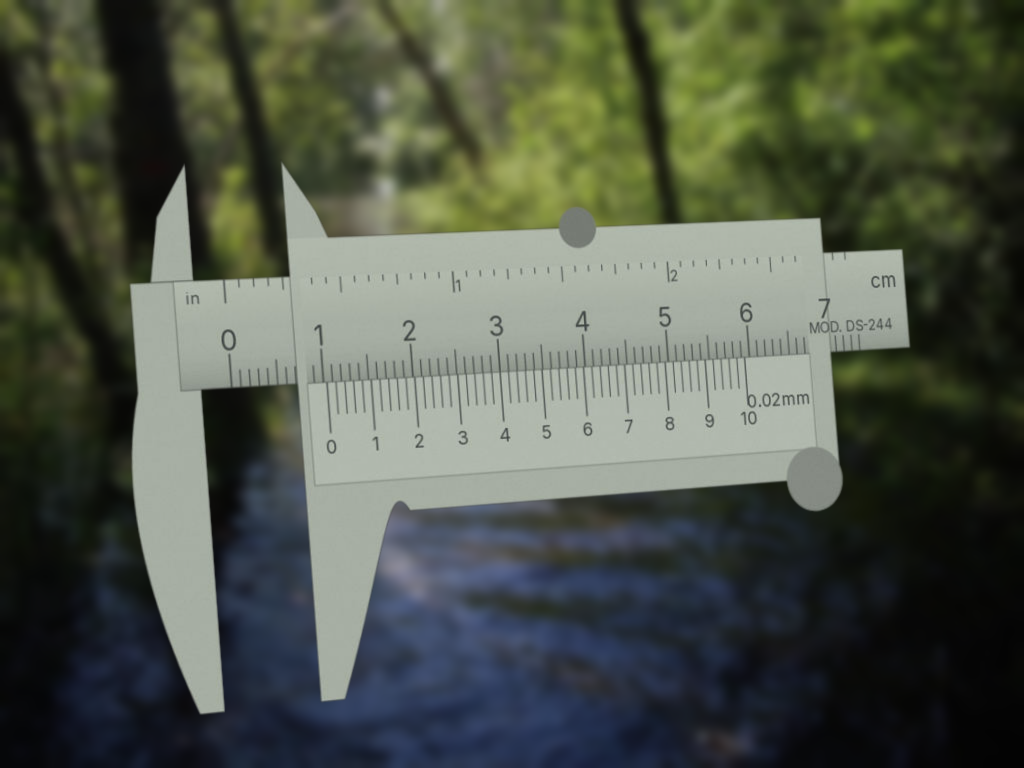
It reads value=10.4 unit=mm
